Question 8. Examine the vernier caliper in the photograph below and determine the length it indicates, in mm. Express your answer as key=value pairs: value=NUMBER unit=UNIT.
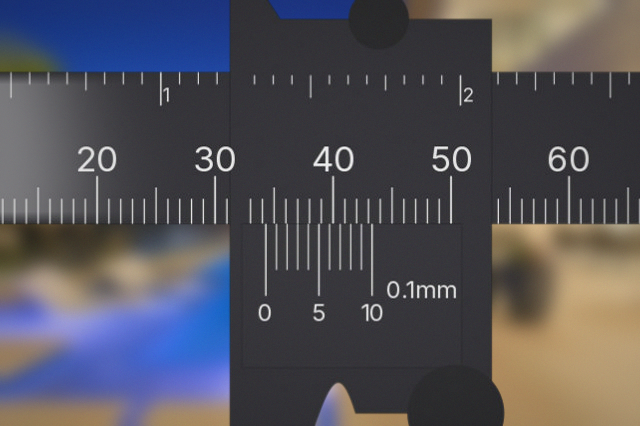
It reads value=34.3 unit=mm
